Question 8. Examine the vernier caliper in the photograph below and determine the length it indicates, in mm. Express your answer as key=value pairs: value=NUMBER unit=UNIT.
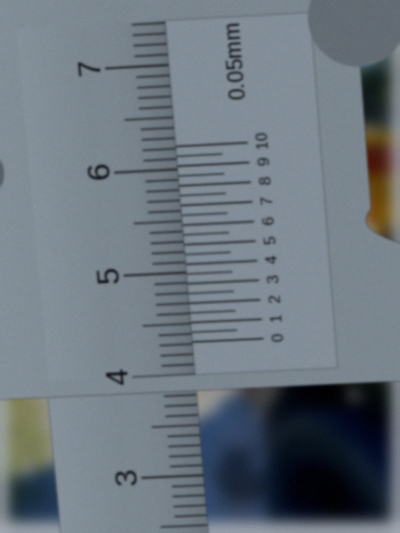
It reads value=43.2 unit=mm
